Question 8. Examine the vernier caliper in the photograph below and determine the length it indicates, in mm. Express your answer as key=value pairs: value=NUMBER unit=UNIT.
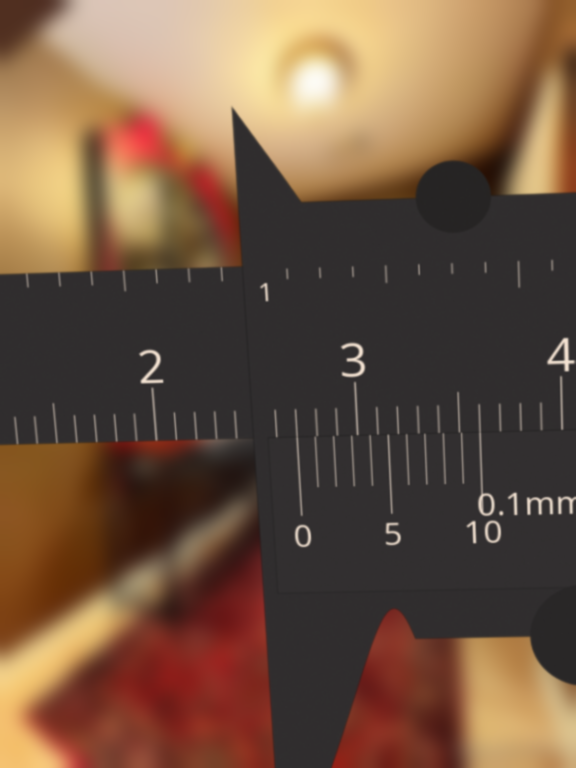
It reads value=27.0 unit=mm
